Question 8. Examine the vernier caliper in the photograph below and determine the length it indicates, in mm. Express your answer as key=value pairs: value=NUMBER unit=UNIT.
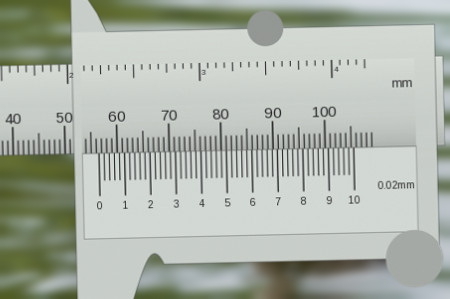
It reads value=56.5 unit=mm
